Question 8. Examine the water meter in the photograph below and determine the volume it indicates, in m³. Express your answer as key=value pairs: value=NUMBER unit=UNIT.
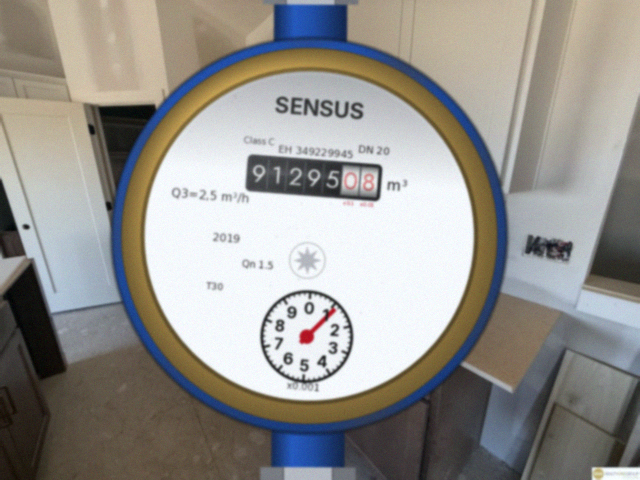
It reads value=91295.081 unit=m³
